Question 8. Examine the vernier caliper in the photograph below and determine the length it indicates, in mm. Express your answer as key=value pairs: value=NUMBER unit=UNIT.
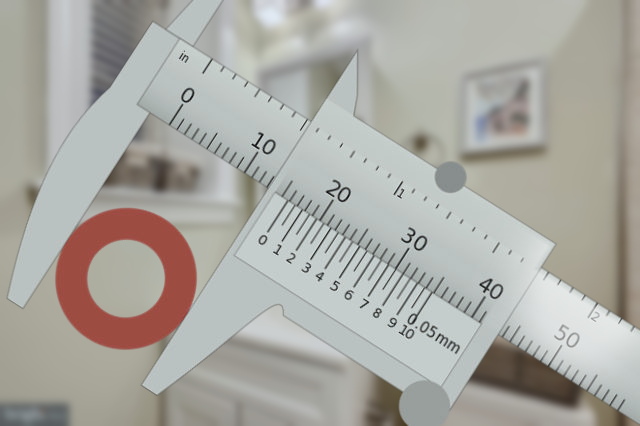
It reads value=15.8 unit=mm
